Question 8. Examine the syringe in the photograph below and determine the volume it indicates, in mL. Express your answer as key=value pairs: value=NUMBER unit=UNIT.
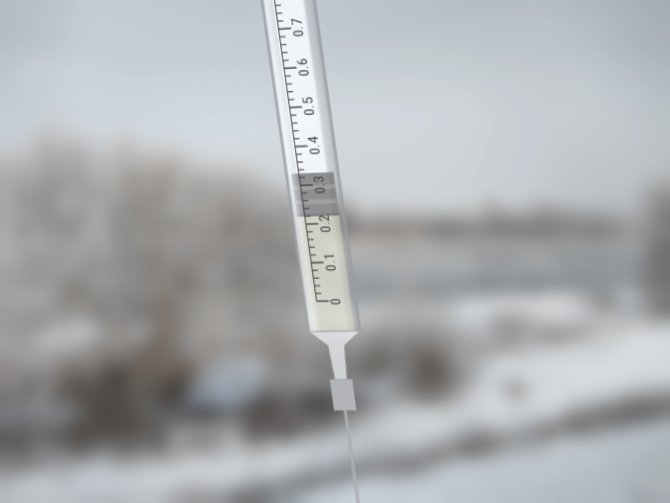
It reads value=0.22 unit=mL
